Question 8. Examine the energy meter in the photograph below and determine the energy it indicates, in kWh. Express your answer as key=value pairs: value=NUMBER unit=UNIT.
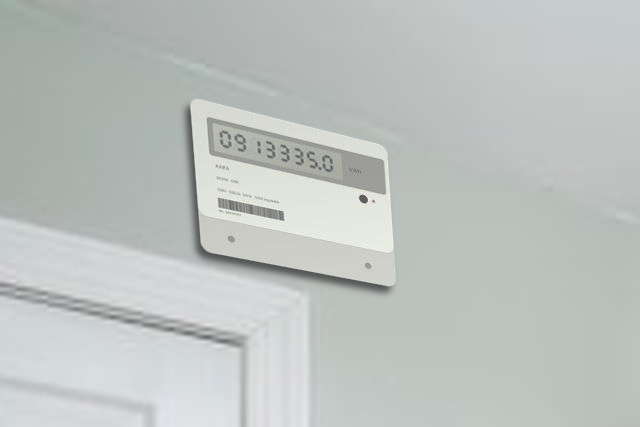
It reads value=913335.0 unit=kWh
